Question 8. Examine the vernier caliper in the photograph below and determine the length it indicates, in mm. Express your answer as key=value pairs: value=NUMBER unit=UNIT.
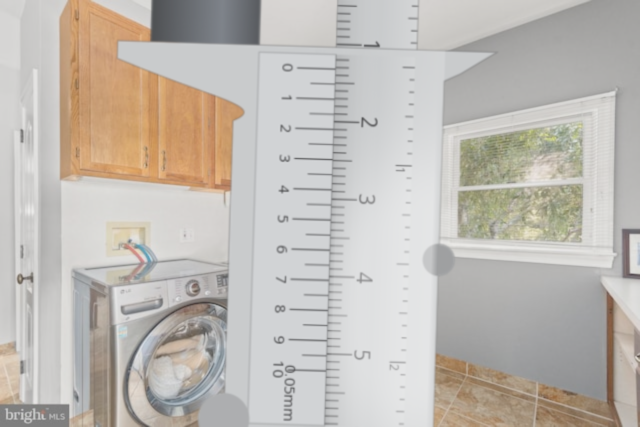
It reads value=13.2 unit=mm
